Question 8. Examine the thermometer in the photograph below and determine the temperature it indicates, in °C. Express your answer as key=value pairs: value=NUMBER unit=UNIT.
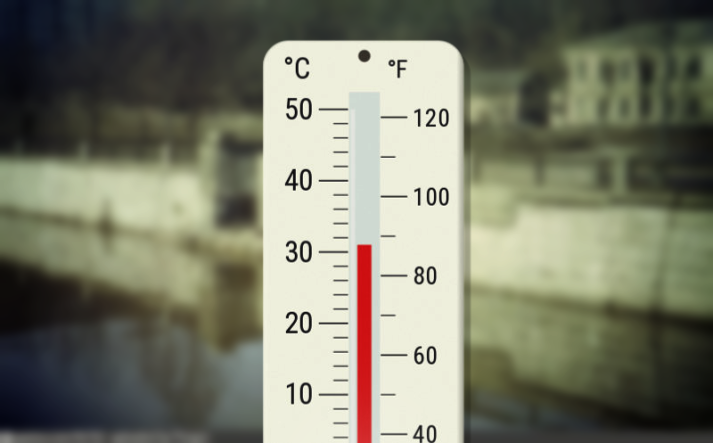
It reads value=31 unit=°C
